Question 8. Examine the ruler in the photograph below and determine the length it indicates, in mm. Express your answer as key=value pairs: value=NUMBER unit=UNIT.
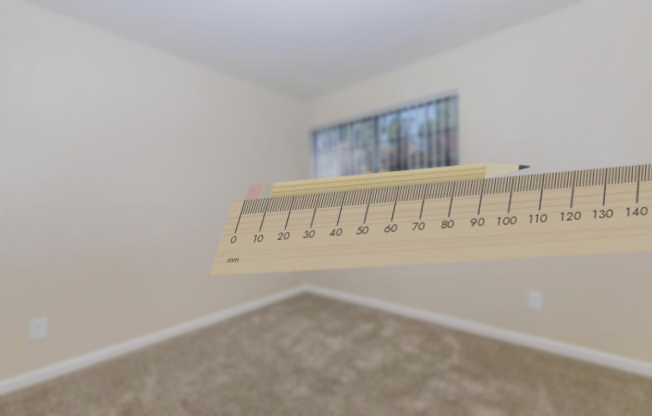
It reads value=105 unit=mm
